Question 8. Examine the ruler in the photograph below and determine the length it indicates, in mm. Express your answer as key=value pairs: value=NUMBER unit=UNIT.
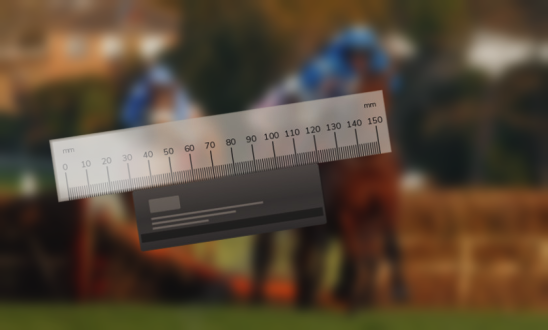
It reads value=90 unit=mm
